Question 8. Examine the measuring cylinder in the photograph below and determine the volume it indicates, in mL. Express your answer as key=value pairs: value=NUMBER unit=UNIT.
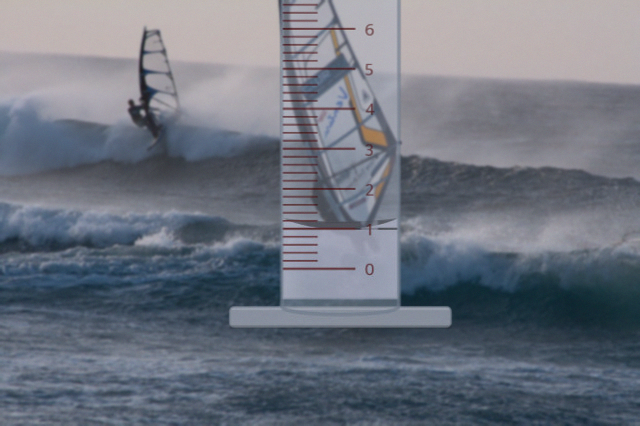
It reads value=1 unit=mL
